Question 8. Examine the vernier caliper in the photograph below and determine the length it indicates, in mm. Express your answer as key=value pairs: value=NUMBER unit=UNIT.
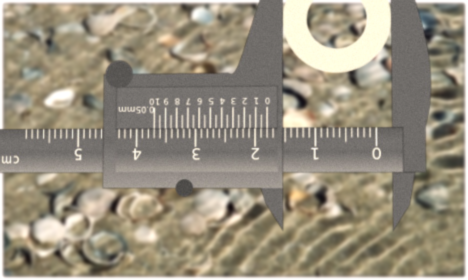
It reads value=18.0 unit=mm
